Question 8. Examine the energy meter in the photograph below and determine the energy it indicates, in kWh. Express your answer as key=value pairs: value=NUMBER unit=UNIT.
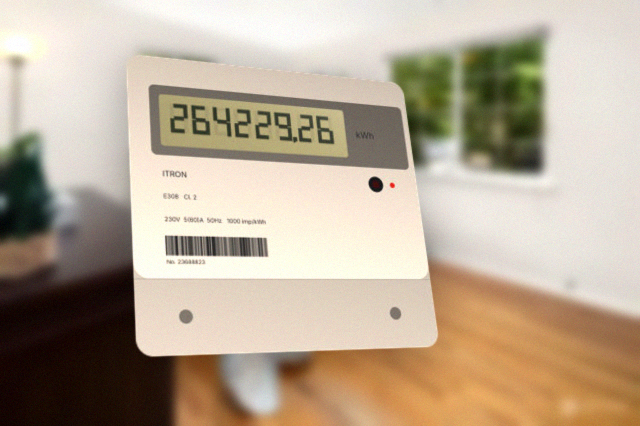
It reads value=264229.26 unit=kWh
